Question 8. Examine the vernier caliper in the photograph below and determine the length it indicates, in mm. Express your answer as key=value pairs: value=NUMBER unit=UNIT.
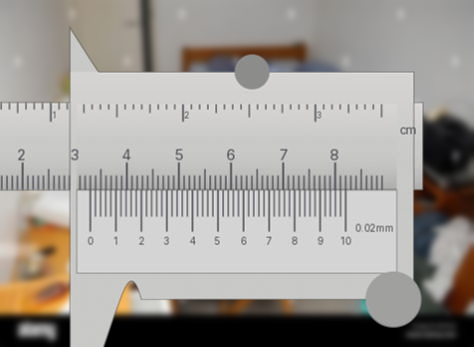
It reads value=33.0 unit=mm
